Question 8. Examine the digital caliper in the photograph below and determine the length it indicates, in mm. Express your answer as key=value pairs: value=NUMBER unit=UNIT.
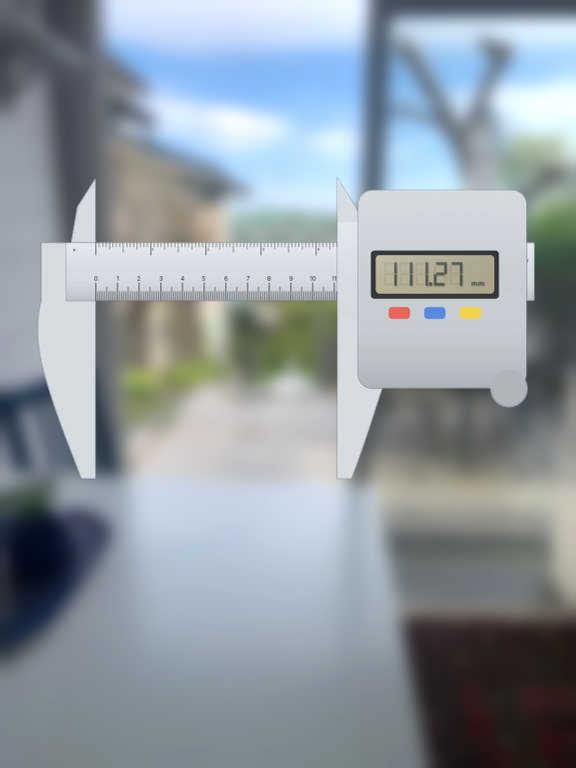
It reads value=111.27 unit=mm
